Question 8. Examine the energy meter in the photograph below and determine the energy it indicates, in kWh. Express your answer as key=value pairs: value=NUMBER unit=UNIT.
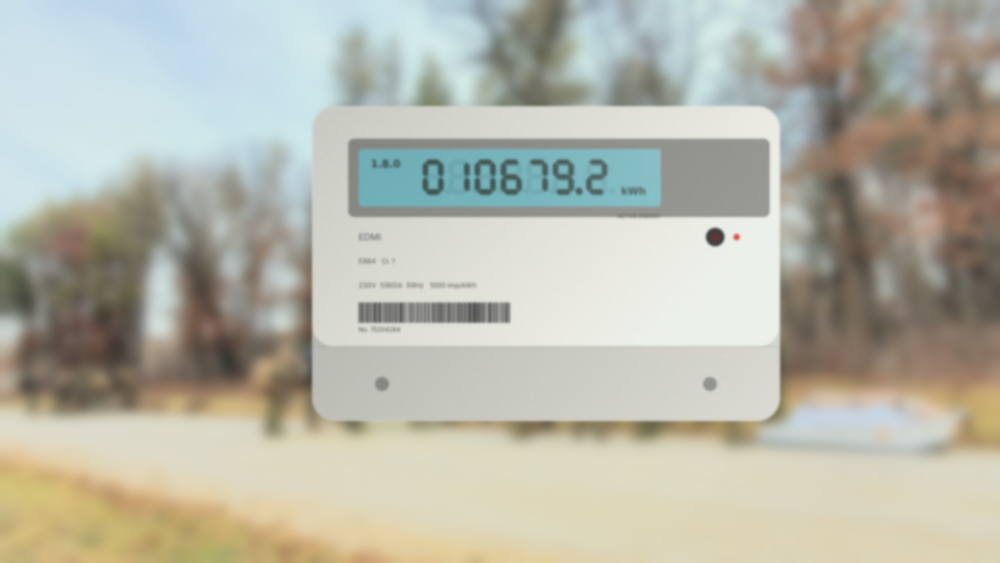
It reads value=10679.2 unit=kWh
